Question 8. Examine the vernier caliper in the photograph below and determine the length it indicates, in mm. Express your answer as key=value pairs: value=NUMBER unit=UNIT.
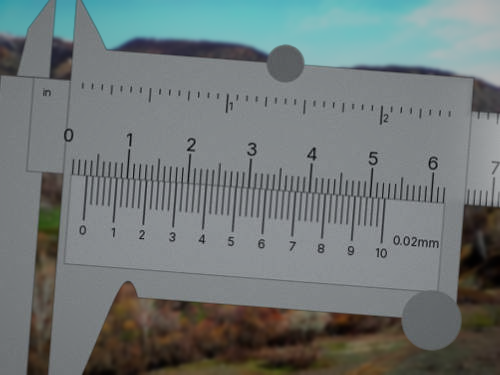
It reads value=3.4 unit=mm
